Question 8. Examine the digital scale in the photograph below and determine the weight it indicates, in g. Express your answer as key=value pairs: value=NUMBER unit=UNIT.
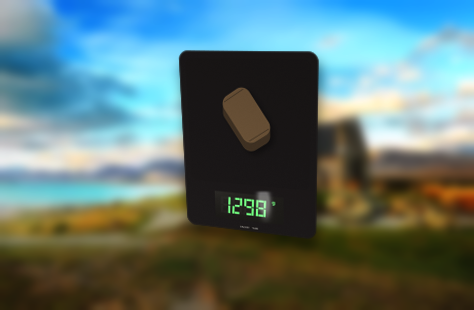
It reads value=1298 unit=g
